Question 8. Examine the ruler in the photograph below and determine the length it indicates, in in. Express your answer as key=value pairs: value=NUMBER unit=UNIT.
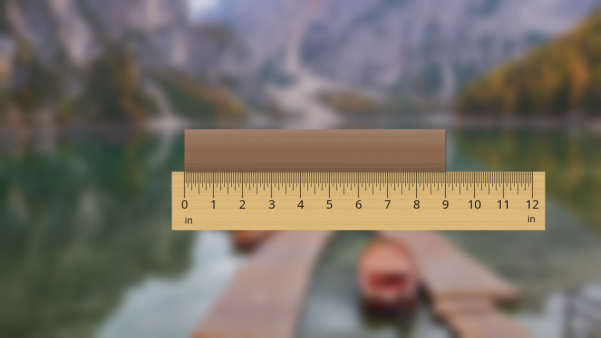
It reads value=9 unit=in
